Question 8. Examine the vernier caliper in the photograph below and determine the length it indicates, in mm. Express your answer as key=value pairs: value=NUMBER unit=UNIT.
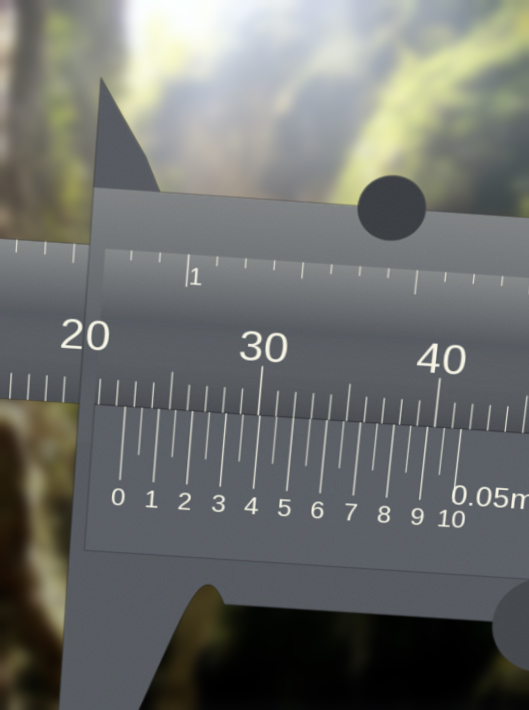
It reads value=22.5 unit=mm
